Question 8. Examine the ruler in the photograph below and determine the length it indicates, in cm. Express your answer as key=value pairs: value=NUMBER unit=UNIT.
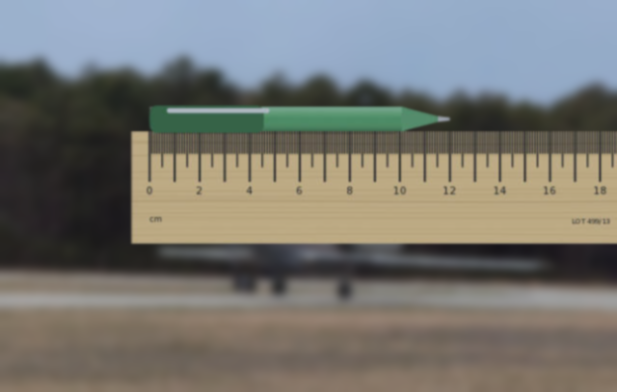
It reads value=12 unit=cm
